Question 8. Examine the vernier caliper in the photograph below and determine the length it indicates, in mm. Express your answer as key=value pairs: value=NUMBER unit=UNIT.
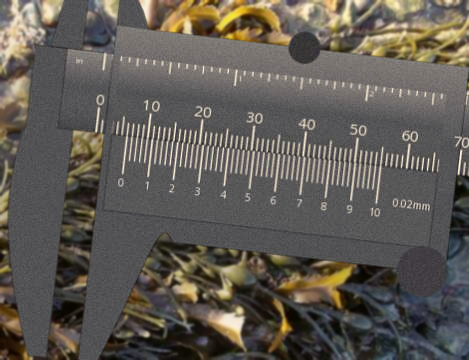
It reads value=6.0 unit=mm
